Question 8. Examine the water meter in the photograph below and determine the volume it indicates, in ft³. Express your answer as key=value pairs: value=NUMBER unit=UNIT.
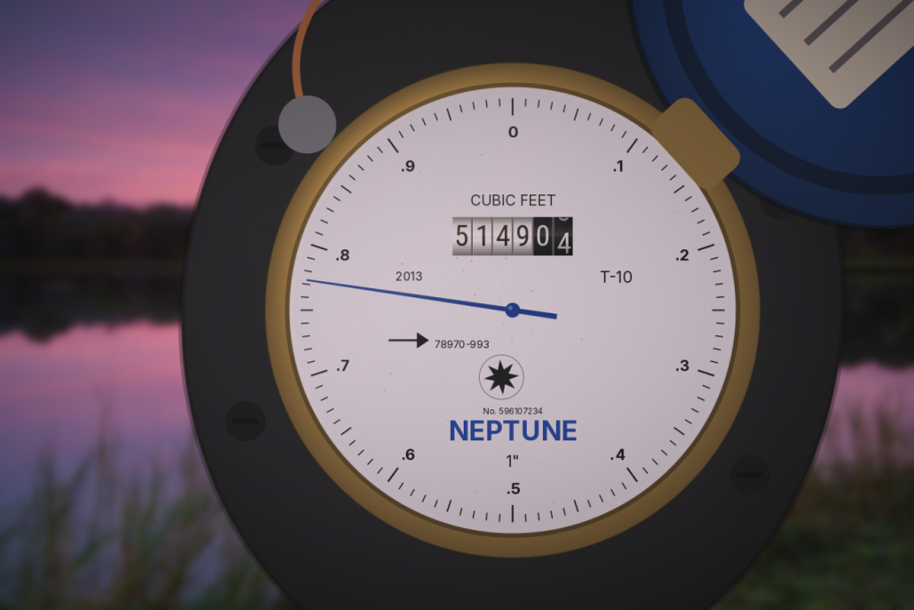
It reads value=514903.77 unit=ft³
